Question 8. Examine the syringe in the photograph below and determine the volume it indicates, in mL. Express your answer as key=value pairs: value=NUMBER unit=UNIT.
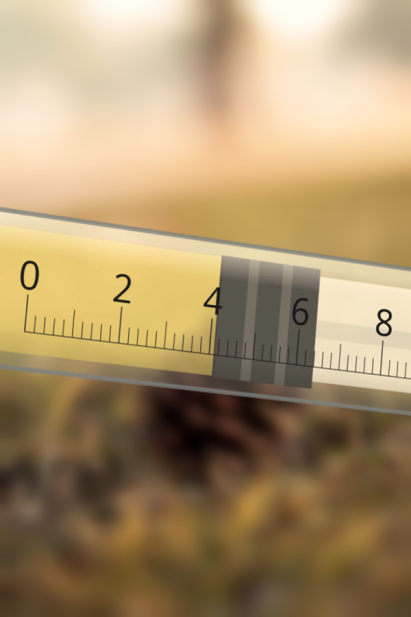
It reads value=4.1 unit=mL
